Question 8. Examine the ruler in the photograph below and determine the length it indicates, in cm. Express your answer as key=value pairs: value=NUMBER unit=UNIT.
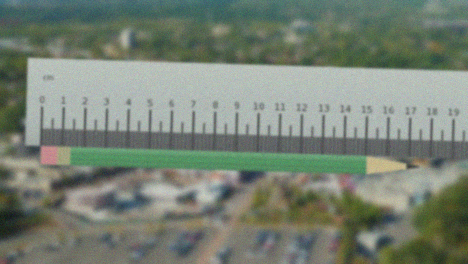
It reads value=17.5 unit=cm
